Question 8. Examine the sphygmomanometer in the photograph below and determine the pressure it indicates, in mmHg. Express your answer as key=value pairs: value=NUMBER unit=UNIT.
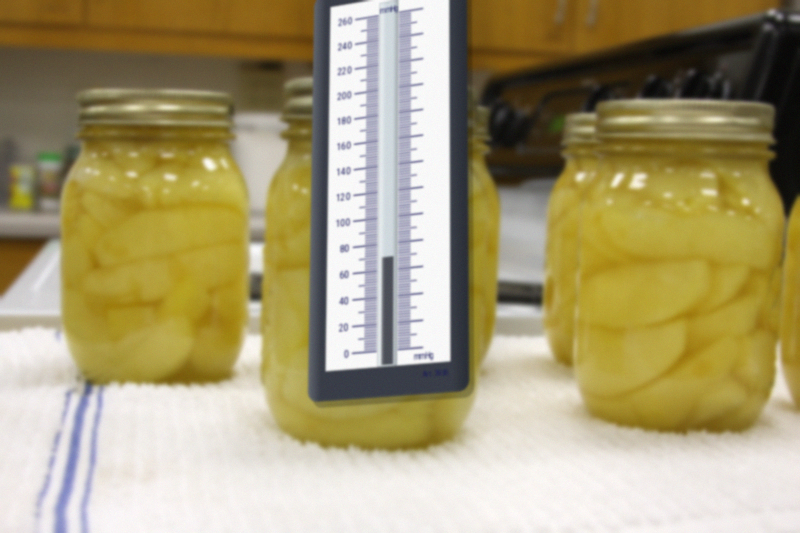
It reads value=70 unit=mmHg
